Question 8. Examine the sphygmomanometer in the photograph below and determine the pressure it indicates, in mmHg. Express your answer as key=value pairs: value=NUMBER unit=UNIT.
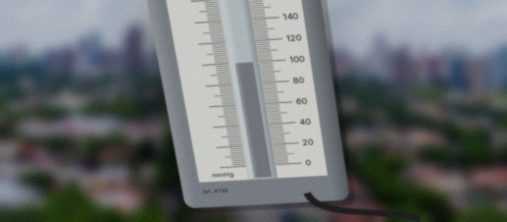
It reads value=100 unit=mmHg
